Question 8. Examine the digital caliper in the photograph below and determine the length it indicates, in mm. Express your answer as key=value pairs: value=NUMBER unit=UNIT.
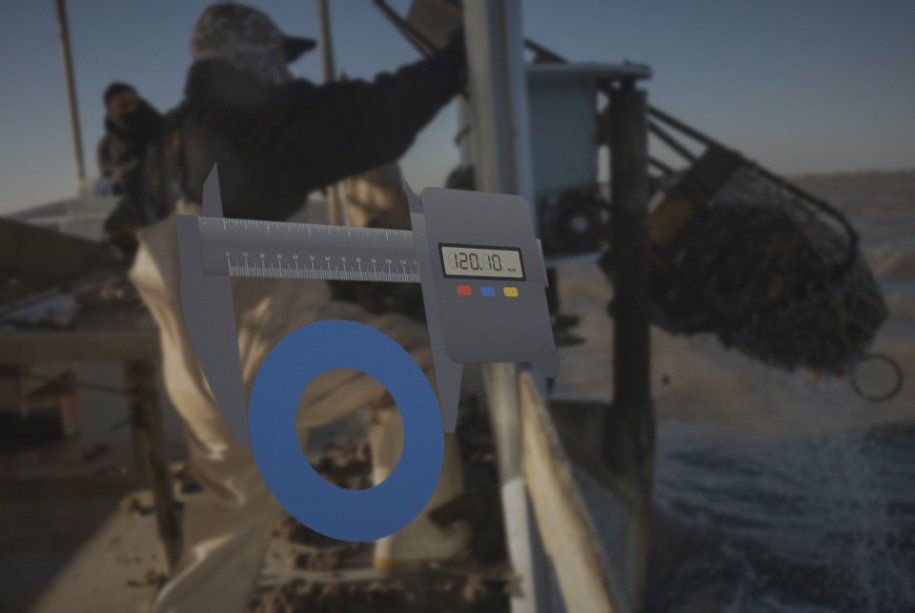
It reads value=120.10 unit=mm
